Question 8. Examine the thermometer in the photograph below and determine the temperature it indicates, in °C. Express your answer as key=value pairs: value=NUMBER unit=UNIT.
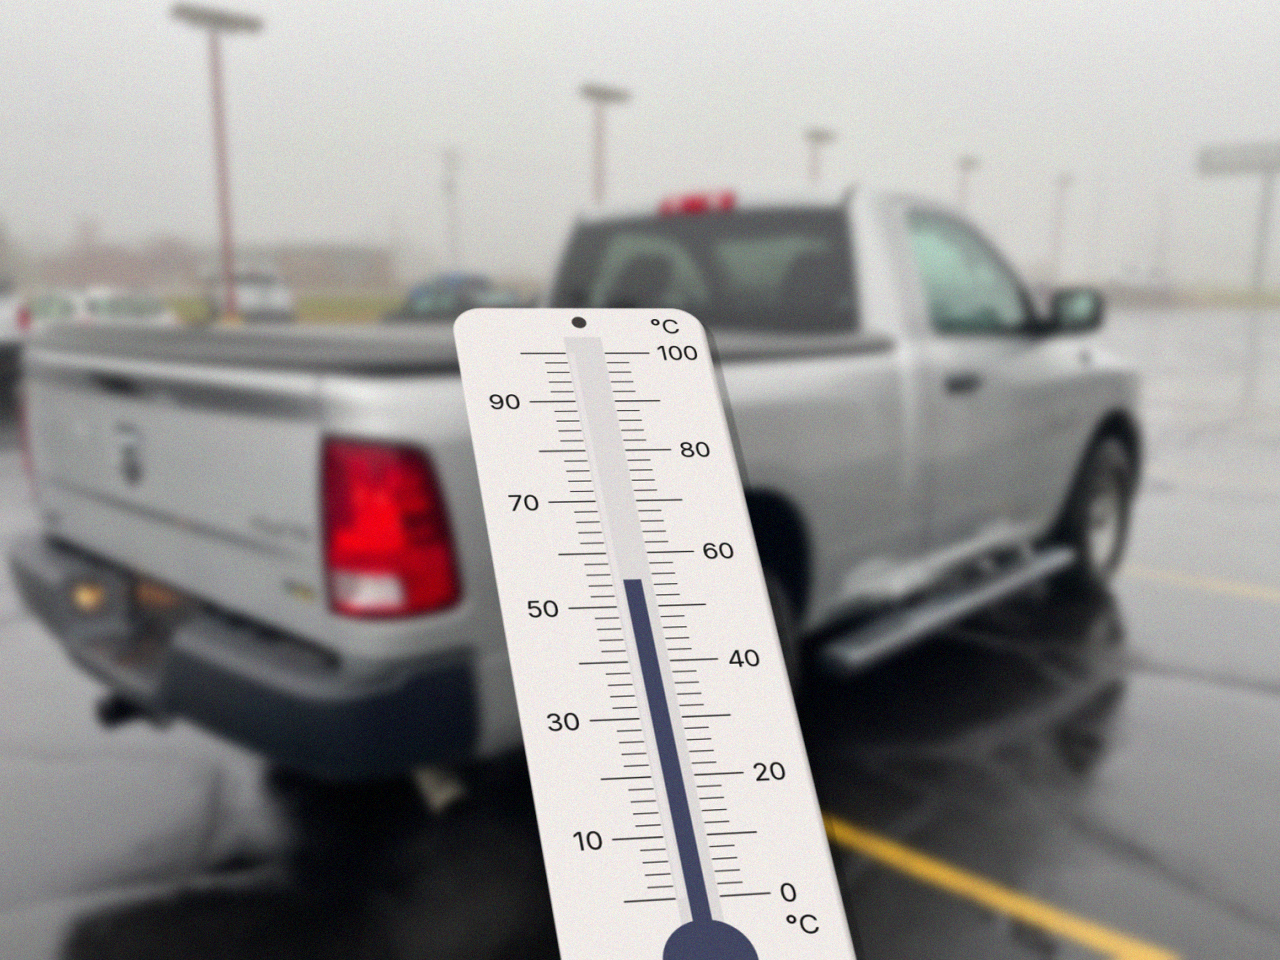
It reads value=55 unit=°C
